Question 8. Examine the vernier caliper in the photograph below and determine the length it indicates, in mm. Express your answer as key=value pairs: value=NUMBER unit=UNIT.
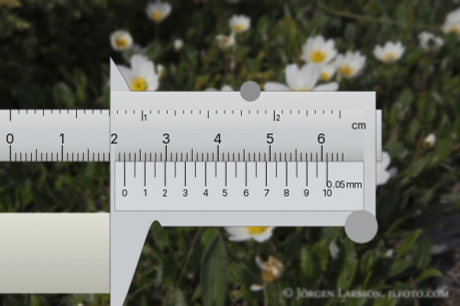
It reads value=22.0 unit=mm
